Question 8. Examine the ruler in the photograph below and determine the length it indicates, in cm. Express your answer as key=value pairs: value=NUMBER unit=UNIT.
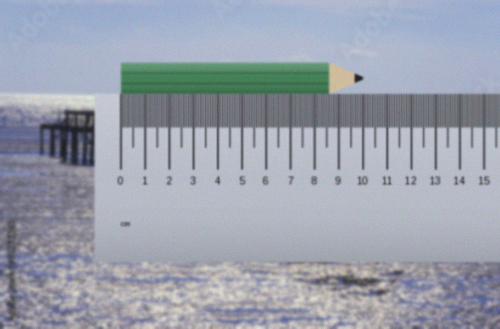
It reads value=10 unit=cm
